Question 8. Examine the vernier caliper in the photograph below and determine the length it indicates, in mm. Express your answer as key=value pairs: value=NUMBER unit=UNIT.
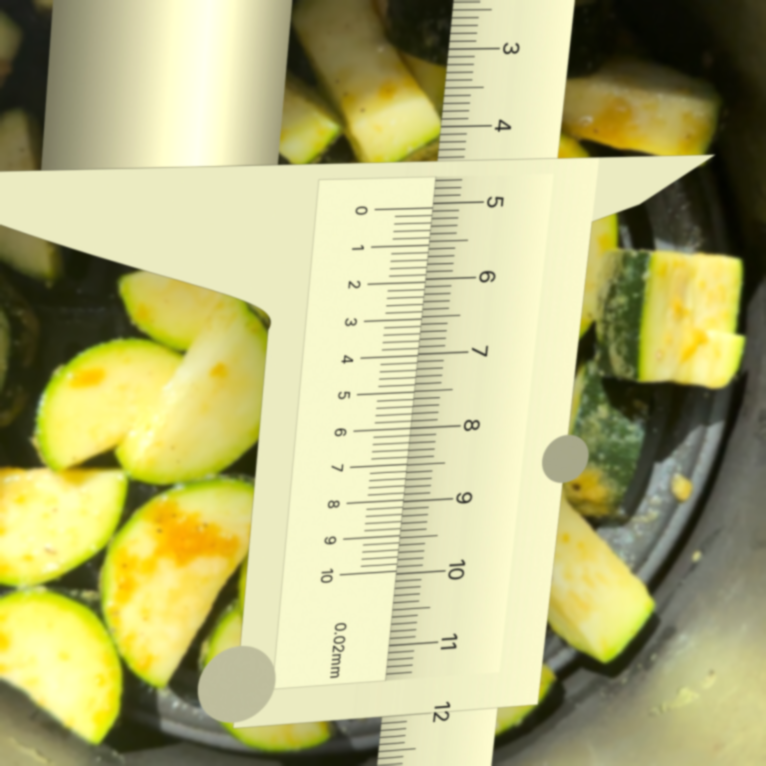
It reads value=50.6 unit=mm
